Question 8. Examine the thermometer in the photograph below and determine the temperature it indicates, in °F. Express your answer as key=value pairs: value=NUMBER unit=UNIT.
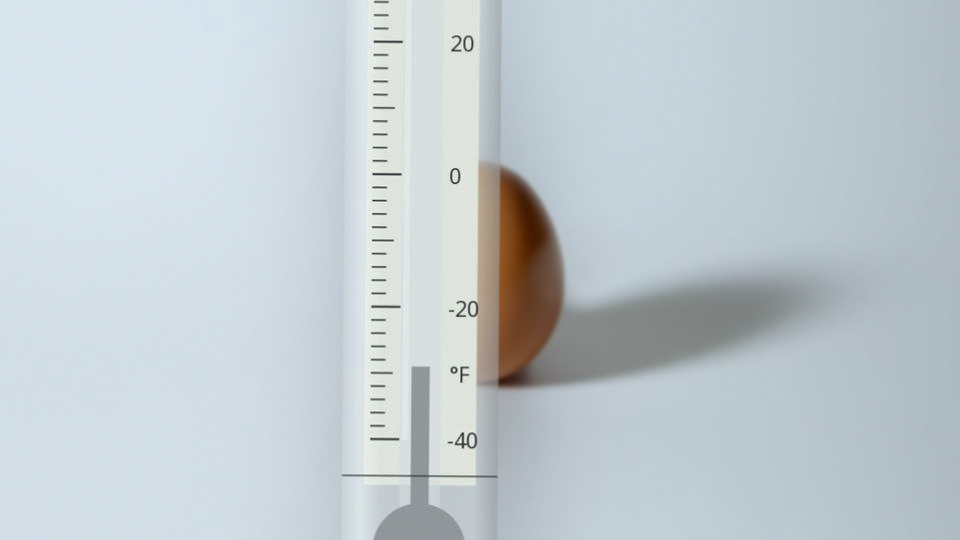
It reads value=-29 unit=°F
